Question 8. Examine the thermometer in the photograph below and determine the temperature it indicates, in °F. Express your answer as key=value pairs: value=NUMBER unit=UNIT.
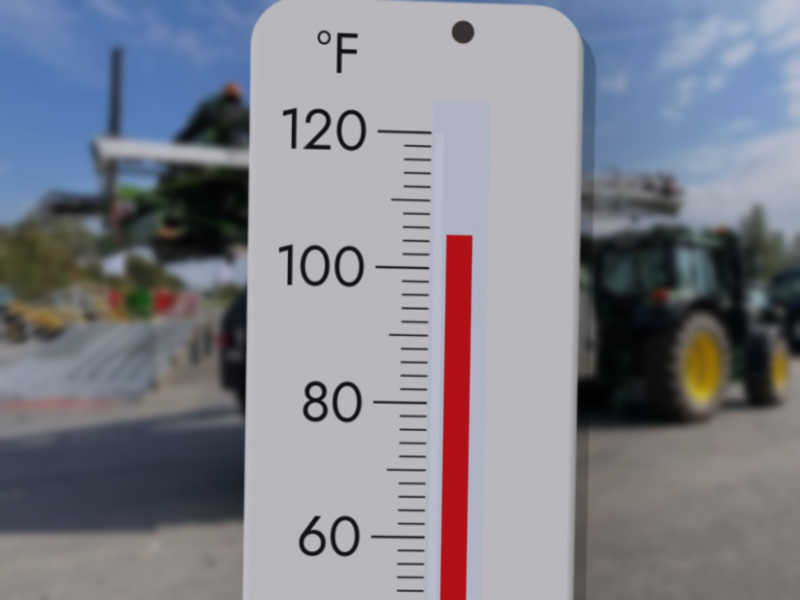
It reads value=105 unit=°F
